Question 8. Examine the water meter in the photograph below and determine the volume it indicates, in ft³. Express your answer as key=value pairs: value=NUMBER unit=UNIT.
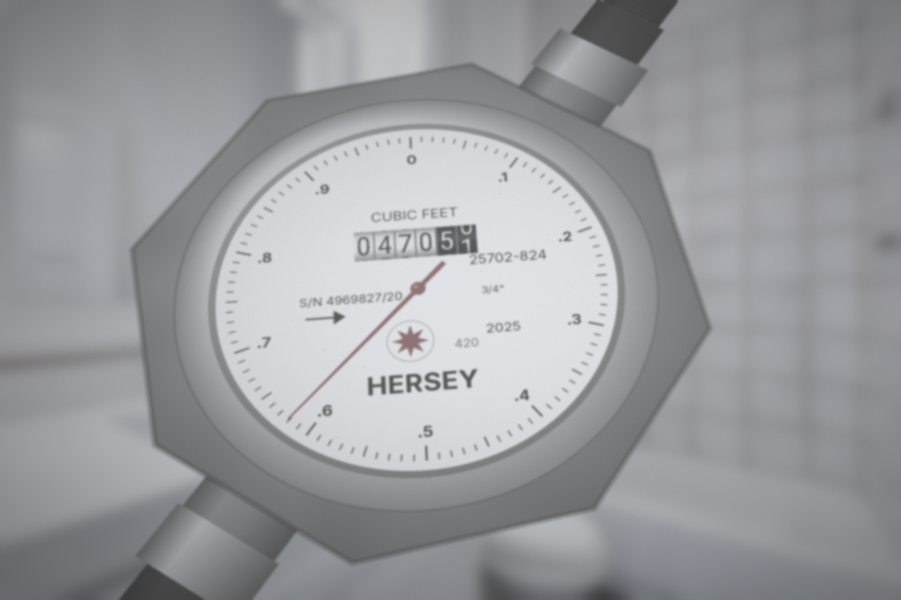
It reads value=47050.62 unit=ft³
